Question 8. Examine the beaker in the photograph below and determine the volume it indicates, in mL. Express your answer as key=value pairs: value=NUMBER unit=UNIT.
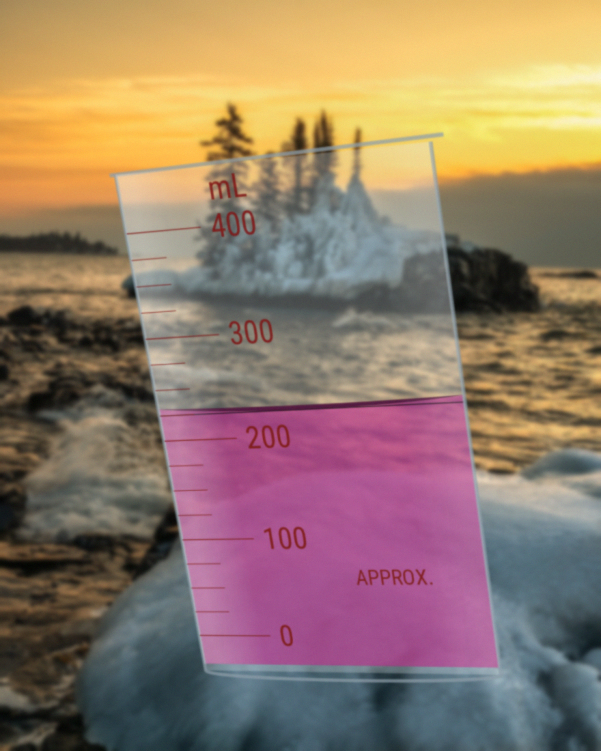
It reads value=225 unit=mL
